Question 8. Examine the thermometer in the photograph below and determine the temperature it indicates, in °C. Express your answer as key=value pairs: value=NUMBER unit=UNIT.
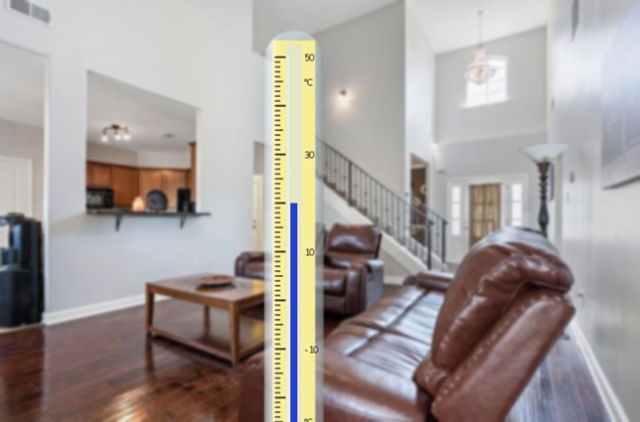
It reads value=20 unit=°C
